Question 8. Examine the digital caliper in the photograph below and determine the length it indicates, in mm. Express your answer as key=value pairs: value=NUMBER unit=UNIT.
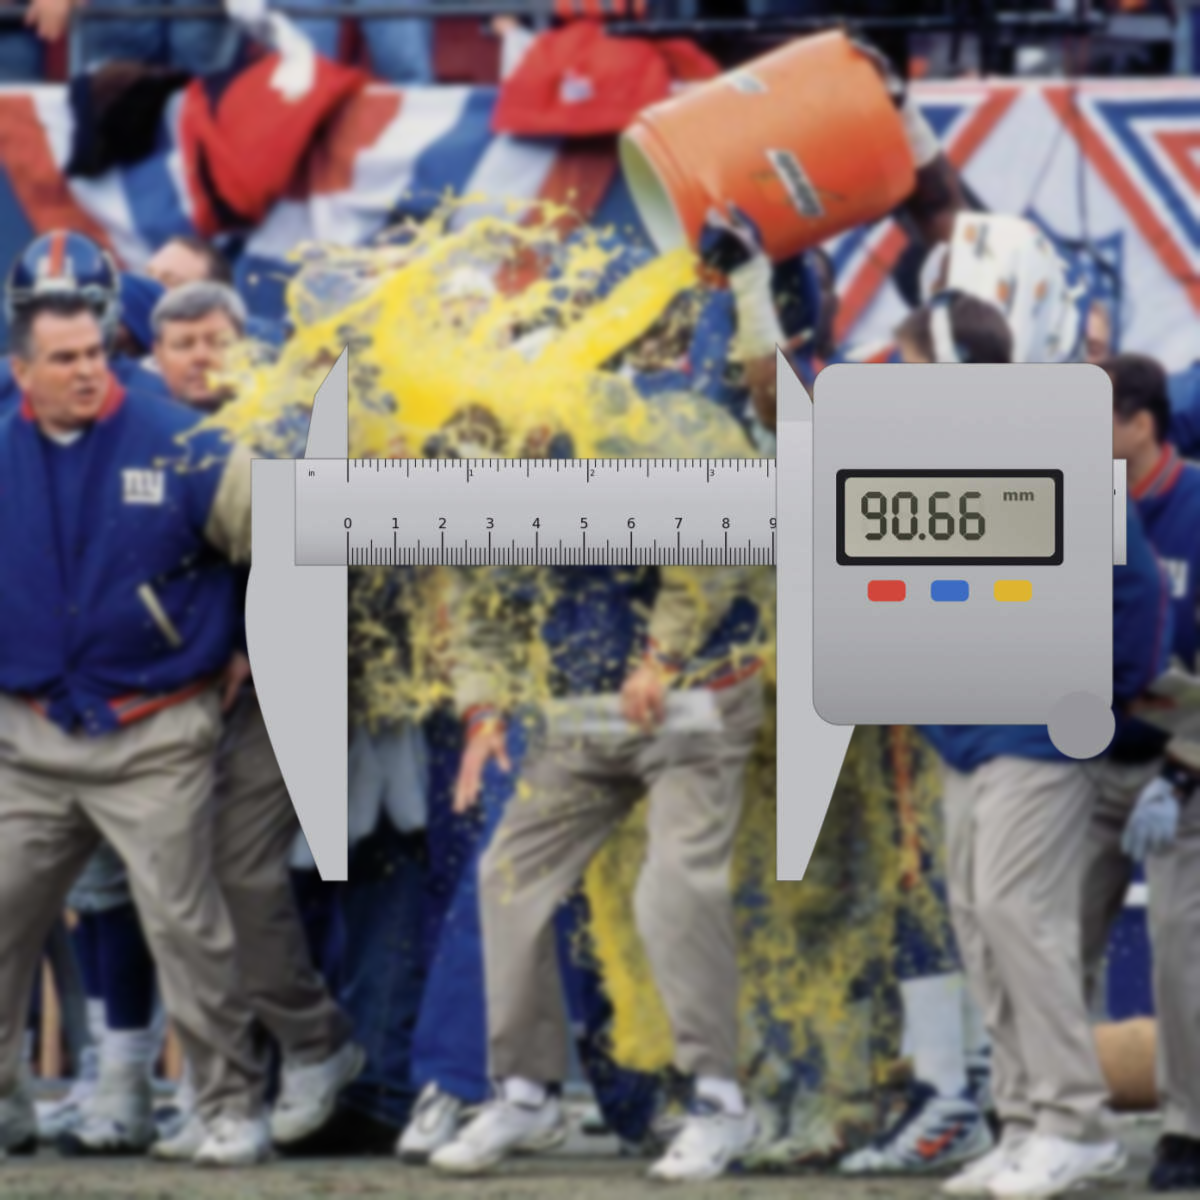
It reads value=90.66 unit=mm
